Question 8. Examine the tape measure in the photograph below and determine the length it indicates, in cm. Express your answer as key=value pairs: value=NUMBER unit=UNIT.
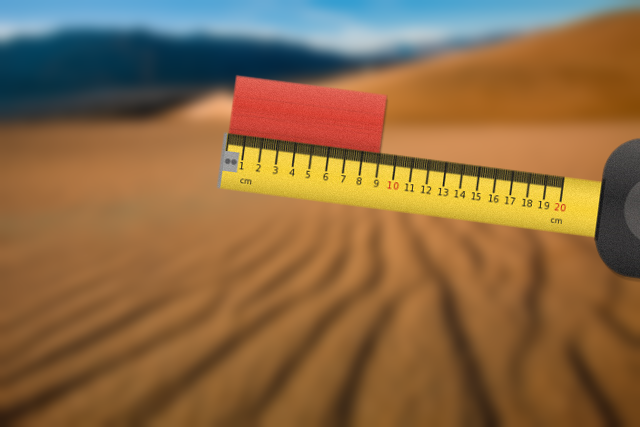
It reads value=9 unit=cm
